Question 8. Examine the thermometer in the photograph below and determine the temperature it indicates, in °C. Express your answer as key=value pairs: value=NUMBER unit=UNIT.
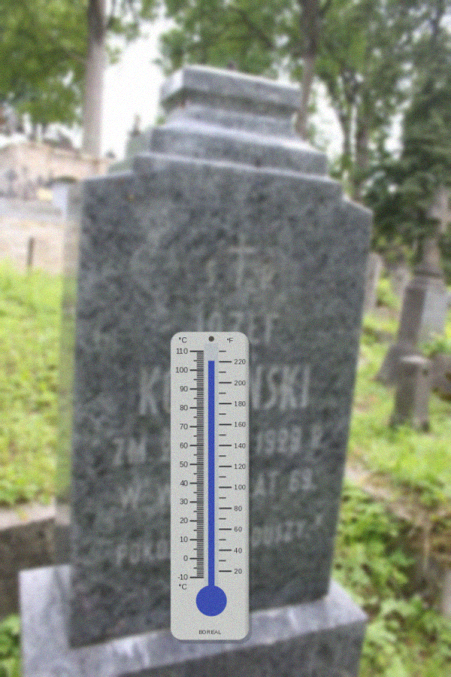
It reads value=105 unit=°C
